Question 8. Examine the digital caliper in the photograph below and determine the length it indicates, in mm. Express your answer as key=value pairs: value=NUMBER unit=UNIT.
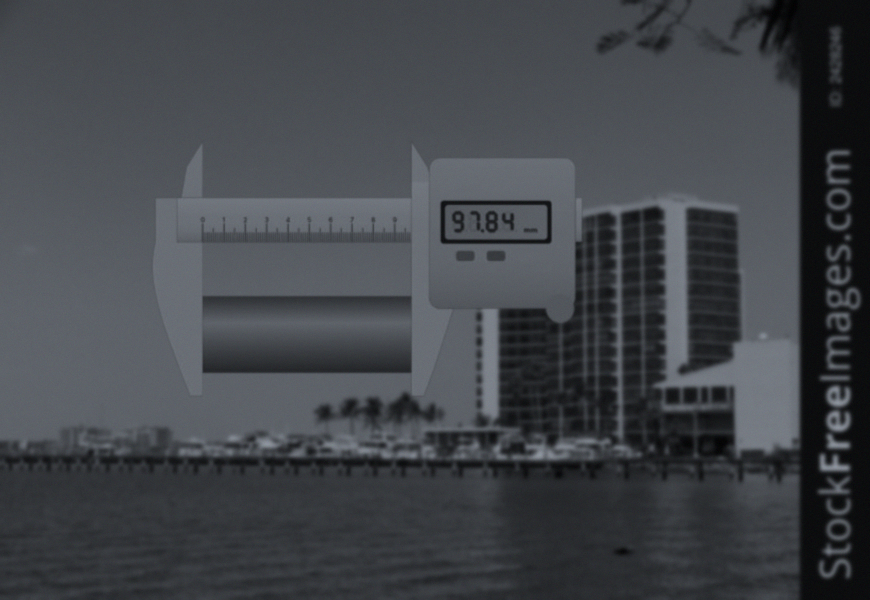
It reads value=97.84 unit=mm
